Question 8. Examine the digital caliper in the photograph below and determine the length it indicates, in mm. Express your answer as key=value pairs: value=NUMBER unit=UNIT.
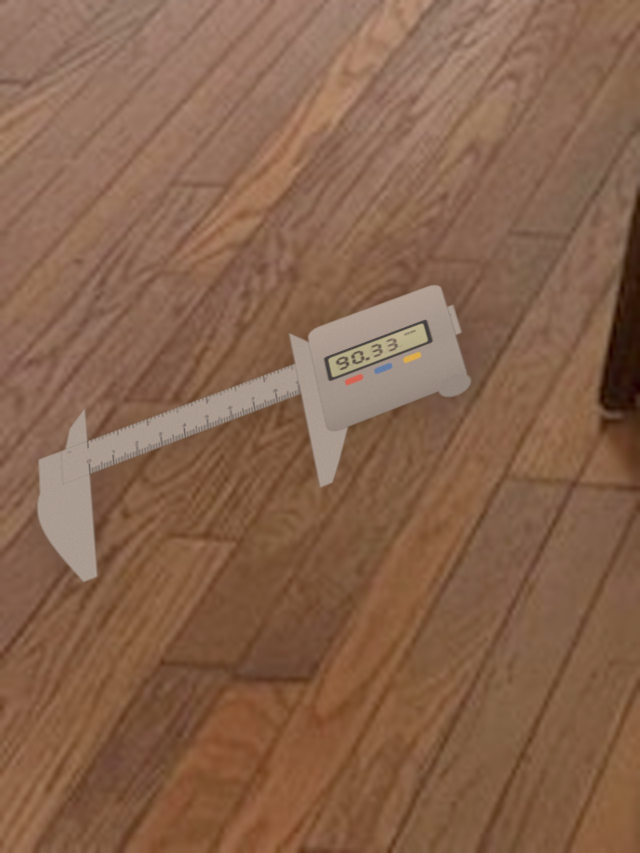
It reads value=90.33 unit=mm
